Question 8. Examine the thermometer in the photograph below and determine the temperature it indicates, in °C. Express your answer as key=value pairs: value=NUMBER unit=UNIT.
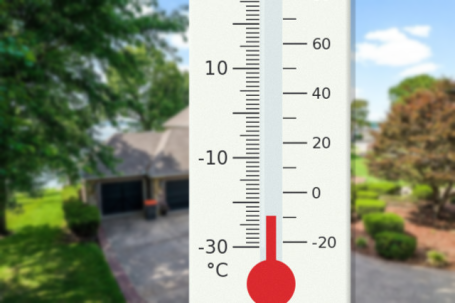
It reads value=-23 unit=°C
